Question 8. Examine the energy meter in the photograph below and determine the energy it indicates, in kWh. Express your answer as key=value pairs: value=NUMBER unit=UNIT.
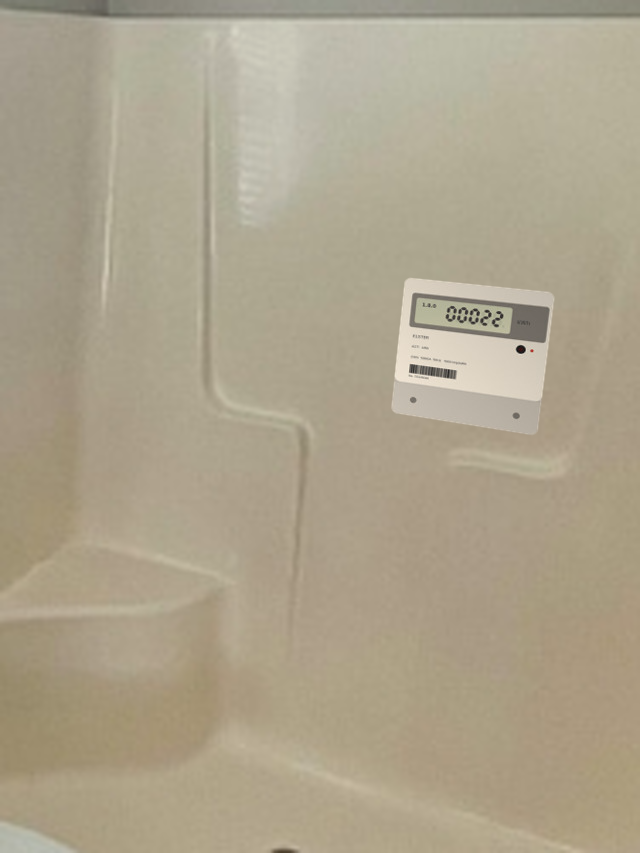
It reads value=22 unit=kWh
